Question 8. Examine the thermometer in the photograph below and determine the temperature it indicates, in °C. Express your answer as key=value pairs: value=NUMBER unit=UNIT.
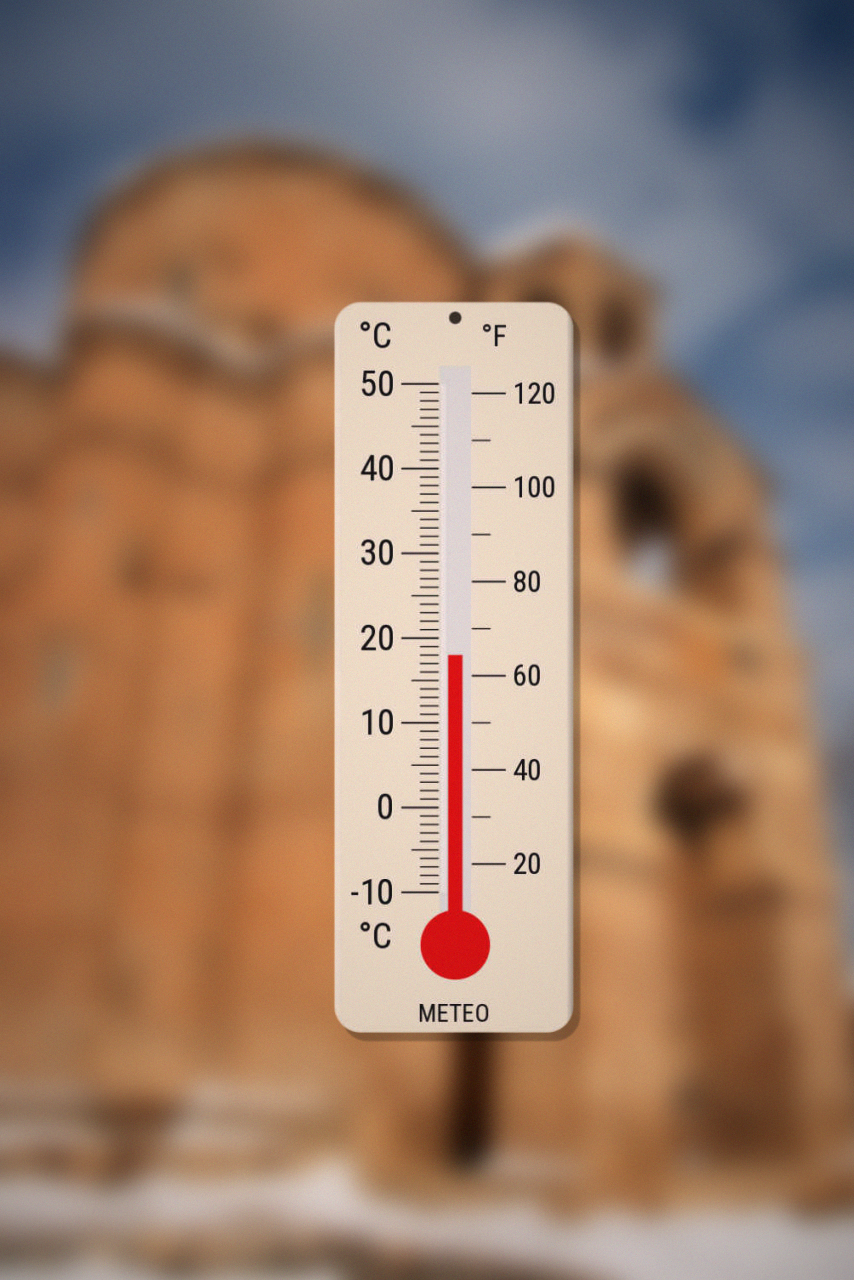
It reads value=18 unit=°C
